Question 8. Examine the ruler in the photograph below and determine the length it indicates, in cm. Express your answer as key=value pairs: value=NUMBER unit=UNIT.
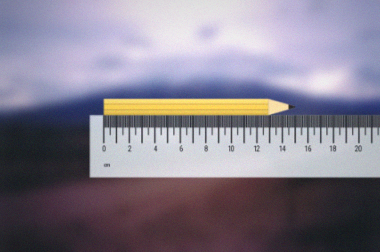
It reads value=15 unit=cm
